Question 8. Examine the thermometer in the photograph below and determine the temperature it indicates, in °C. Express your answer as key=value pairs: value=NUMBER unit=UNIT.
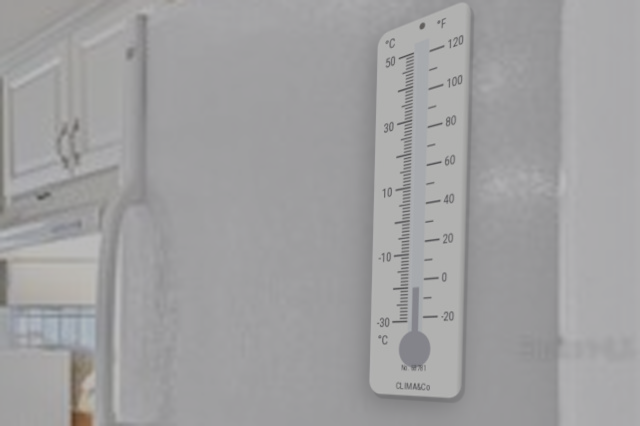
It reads value=-20 unit=°C
